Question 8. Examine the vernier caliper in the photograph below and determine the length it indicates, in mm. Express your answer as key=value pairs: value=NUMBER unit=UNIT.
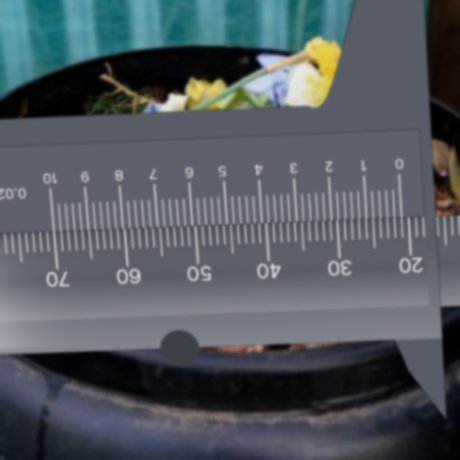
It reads value=21.0 unit=mm
